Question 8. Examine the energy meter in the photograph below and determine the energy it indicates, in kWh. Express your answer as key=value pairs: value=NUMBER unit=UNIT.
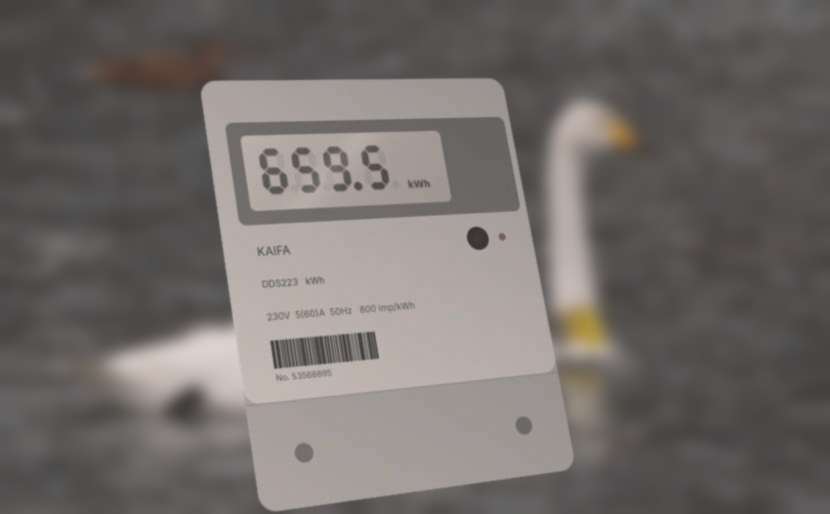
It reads value=659.5 unit=kWh
